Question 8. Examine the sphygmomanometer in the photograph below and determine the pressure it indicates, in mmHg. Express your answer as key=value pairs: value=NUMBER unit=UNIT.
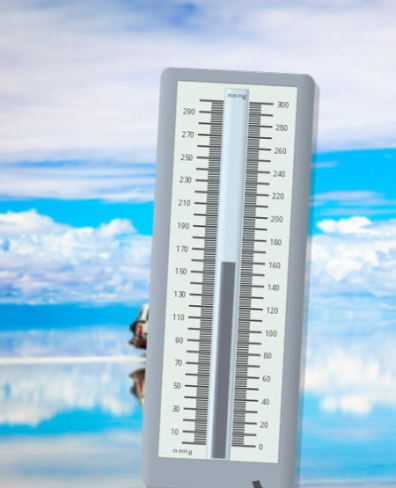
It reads value=160 unit=mmHg
